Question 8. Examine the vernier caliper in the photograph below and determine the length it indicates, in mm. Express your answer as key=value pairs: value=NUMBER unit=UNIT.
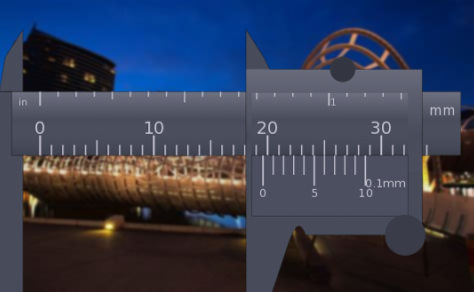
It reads value=19.6 unit=mm
